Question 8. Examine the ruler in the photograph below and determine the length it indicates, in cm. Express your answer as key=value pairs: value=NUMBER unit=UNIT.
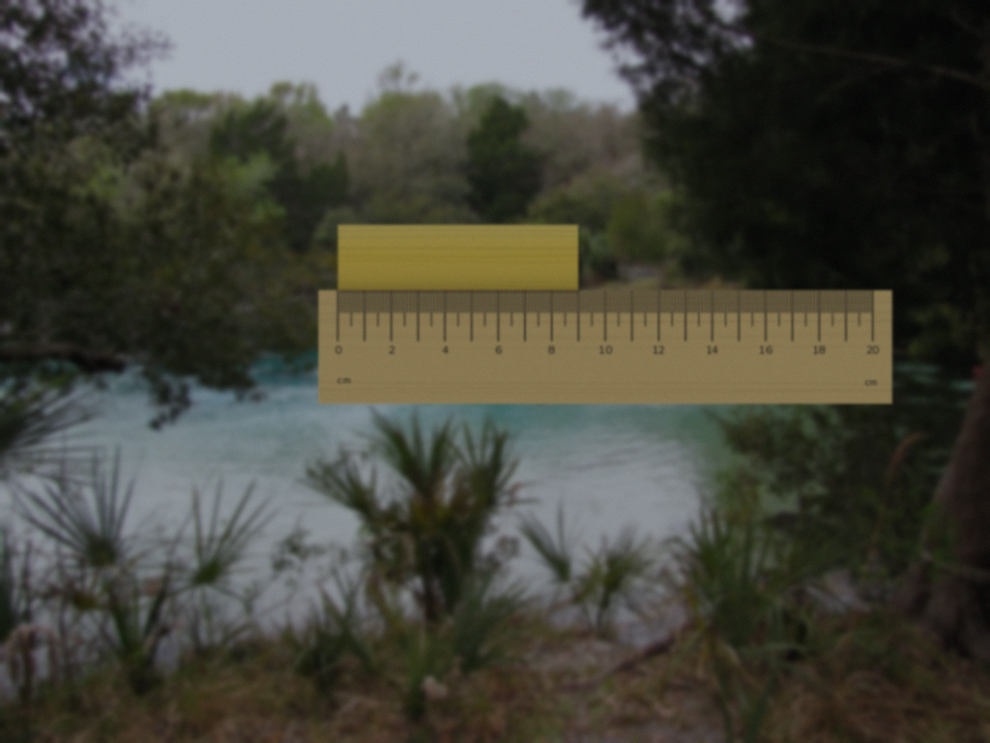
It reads value=9 unit=cm
